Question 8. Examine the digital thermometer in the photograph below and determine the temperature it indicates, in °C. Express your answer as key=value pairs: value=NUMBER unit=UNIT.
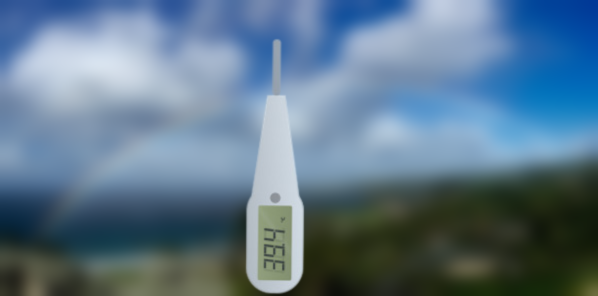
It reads value=39.4 unit=°C
